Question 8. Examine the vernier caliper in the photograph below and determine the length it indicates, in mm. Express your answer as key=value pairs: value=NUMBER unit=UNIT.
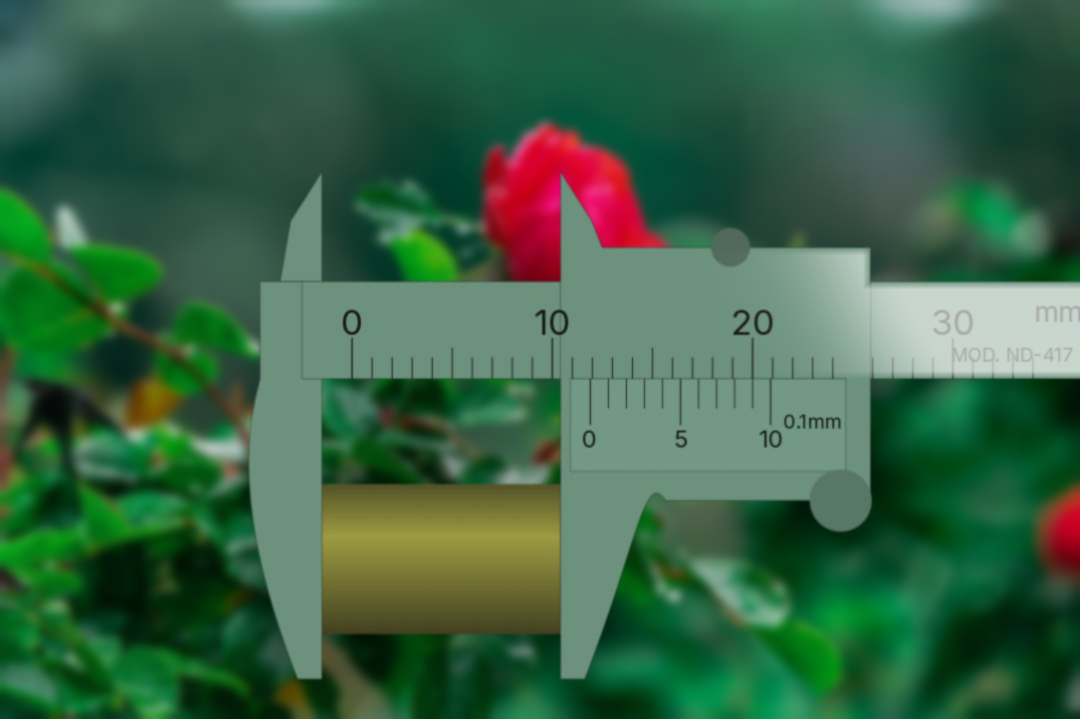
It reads value=11.9 unit=mm
